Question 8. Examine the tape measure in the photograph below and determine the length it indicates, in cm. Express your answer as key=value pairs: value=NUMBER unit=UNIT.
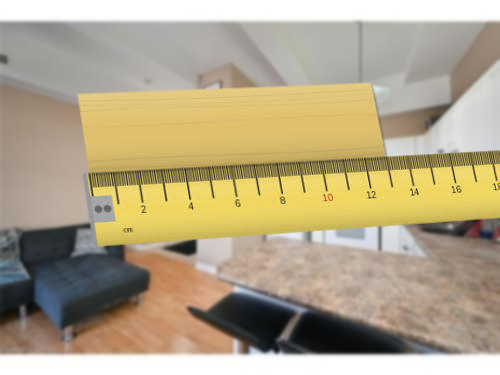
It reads value=13 unit=cm
